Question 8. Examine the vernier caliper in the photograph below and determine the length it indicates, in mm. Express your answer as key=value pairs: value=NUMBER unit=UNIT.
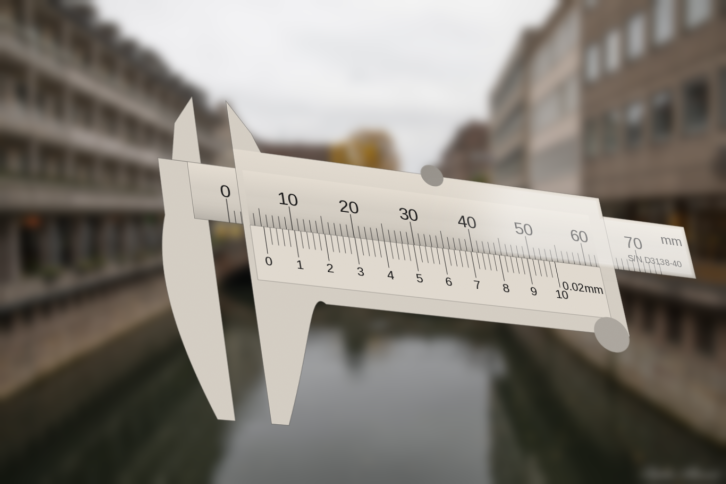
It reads value=5.4 unit=mm
